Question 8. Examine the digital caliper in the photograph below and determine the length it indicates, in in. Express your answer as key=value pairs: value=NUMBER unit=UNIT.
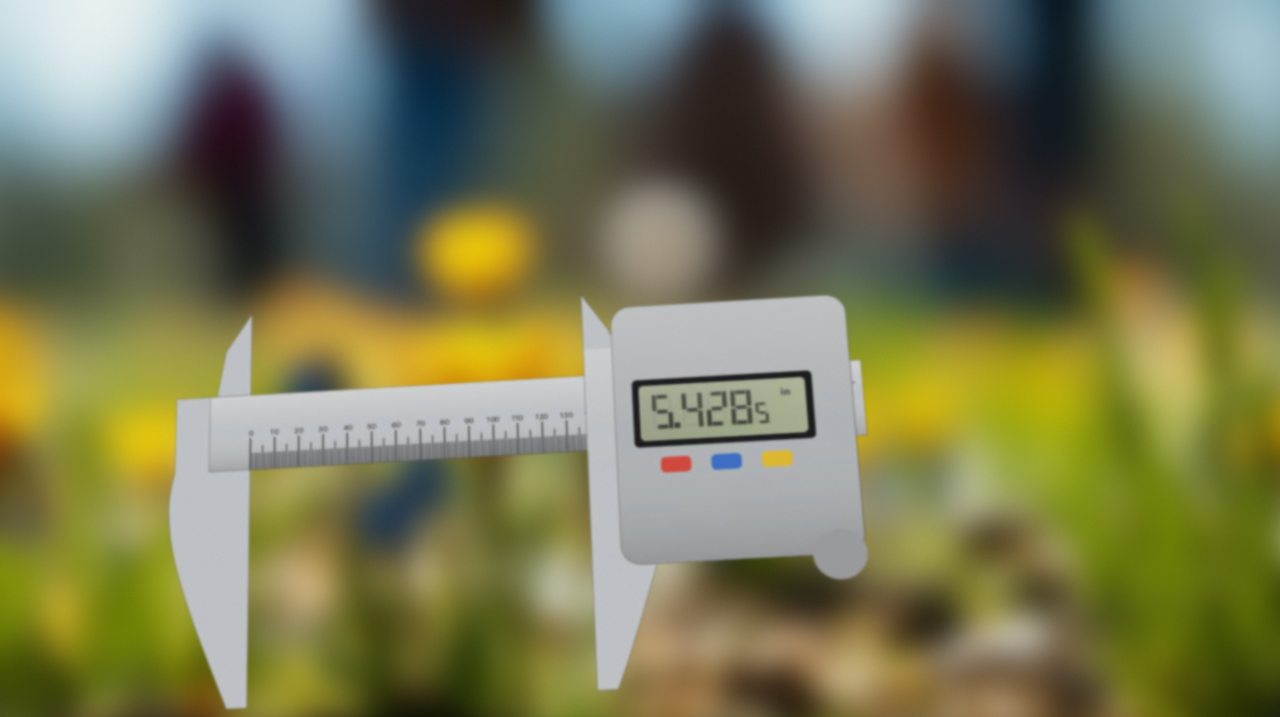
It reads value=5.4285 unit=in
